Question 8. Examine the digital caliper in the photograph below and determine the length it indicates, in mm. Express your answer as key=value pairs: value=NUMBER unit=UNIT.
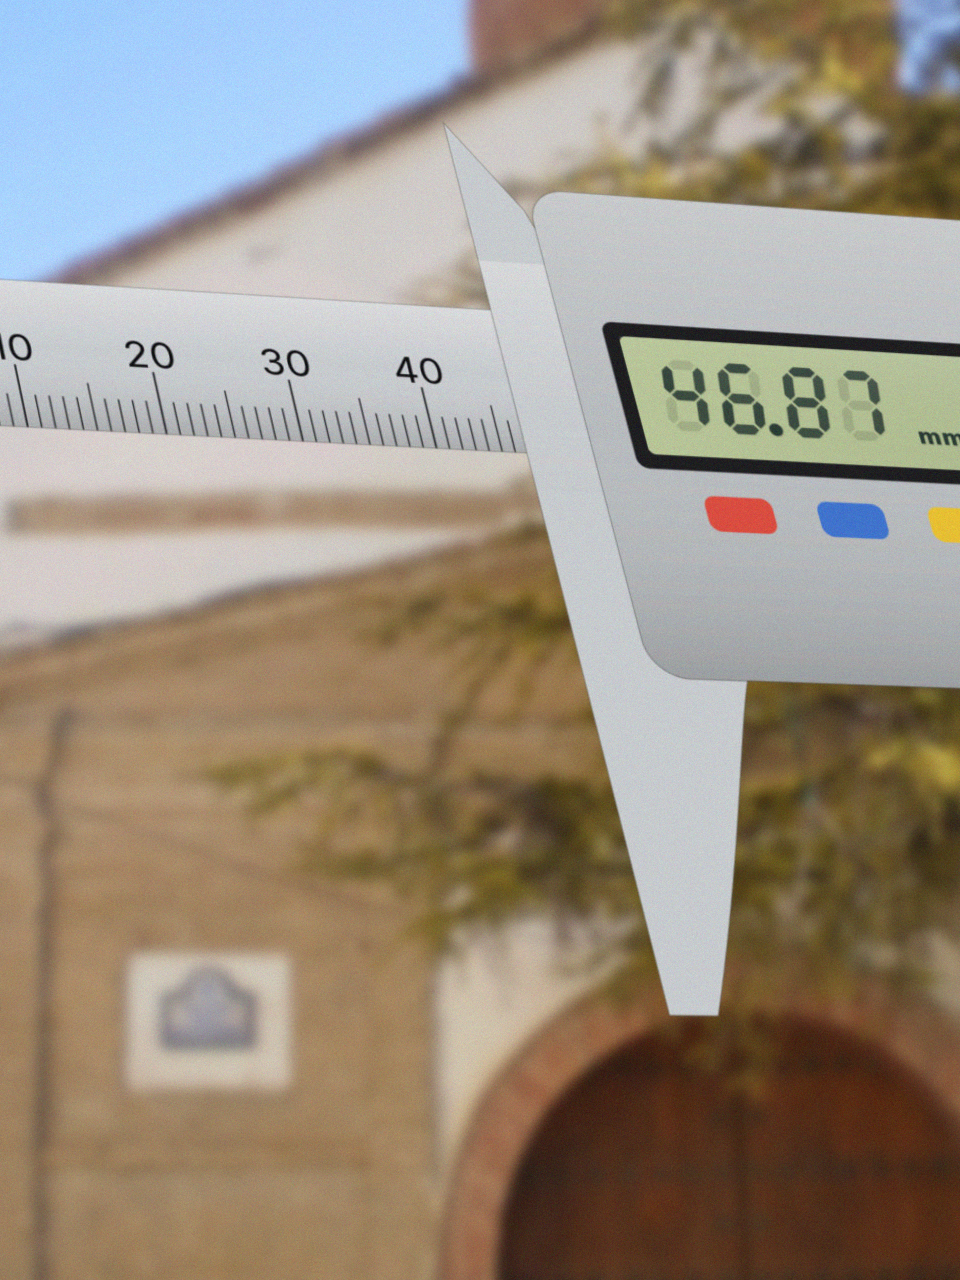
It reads value=46.87 unit=mm
